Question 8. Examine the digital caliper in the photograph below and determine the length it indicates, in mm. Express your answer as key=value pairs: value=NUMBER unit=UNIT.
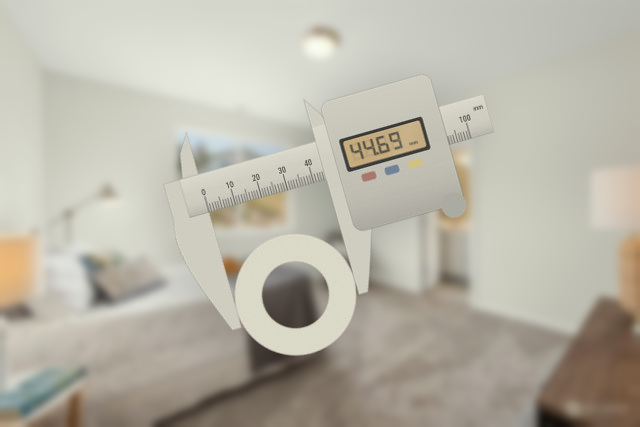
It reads value=44.69 unit=mm
